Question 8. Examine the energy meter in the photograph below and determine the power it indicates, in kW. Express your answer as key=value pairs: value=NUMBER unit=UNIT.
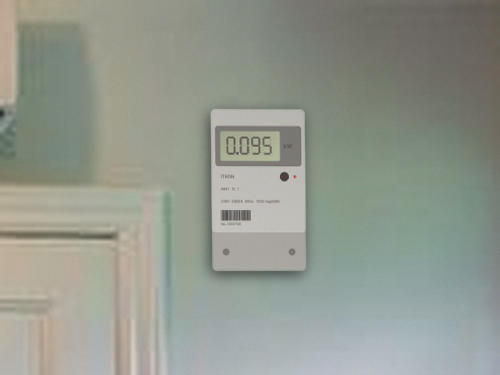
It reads value=0.095 unit=kW
